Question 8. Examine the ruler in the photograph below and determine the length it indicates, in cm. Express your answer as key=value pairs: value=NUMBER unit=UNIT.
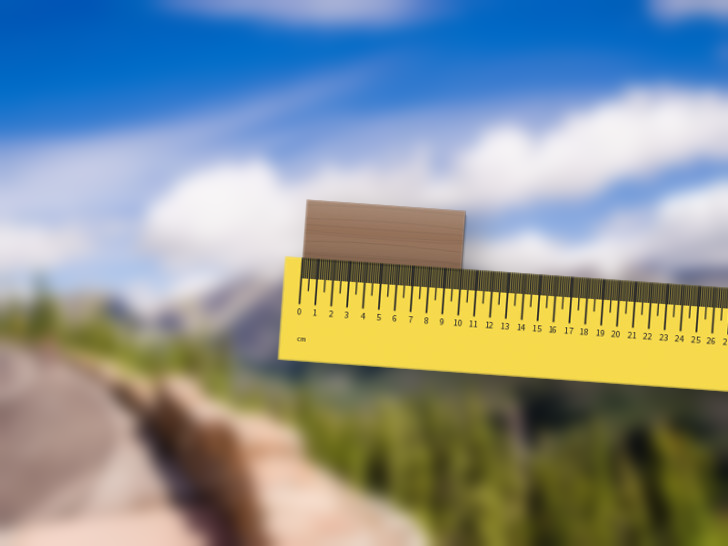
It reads value=10 unit=cm
